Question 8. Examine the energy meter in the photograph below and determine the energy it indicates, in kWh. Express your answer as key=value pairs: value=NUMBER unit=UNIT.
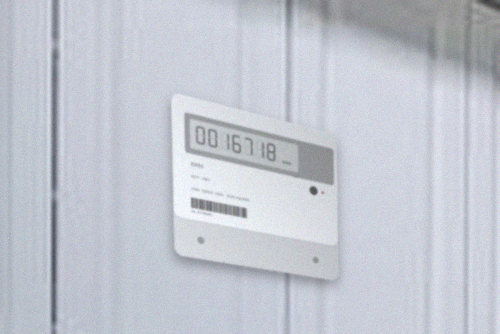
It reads value=16718 unit=kWh
